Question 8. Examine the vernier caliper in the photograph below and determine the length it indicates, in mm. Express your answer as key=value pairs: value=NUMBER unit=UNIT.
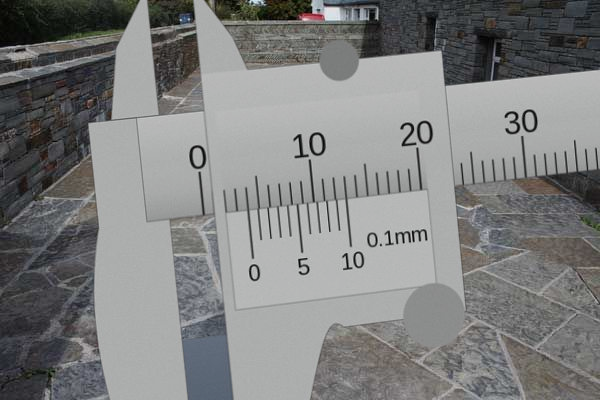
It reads value=4.0 unit=mm
